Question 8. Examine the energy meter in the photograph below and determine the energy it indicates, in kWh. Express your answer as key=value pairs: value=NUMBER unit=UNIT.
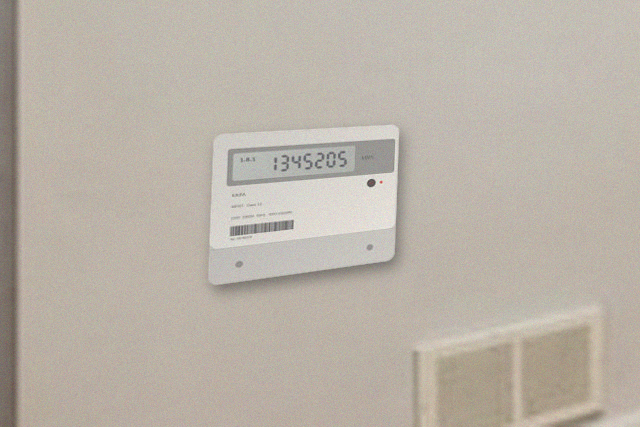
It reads value=1345205 unit=kWh
